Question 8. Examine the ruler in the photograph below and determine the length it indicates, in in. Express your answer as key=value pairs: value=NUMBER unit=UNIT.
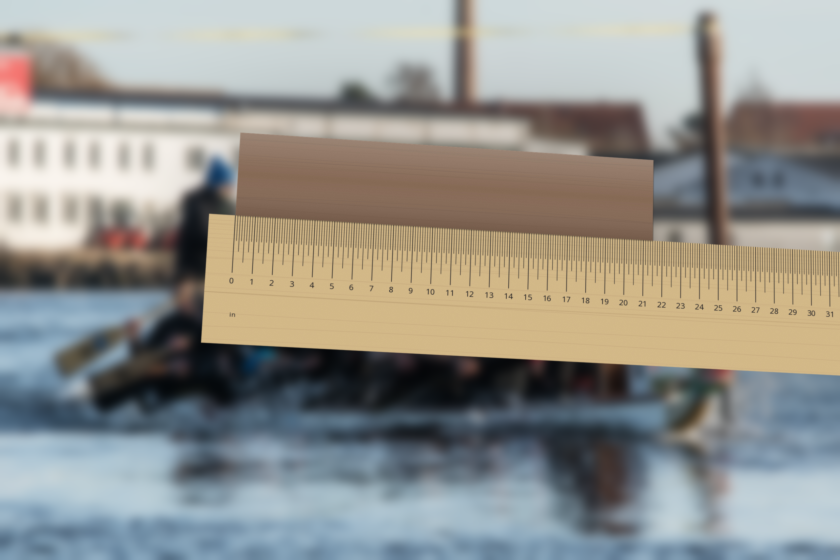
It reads value=21.5 unit=in
